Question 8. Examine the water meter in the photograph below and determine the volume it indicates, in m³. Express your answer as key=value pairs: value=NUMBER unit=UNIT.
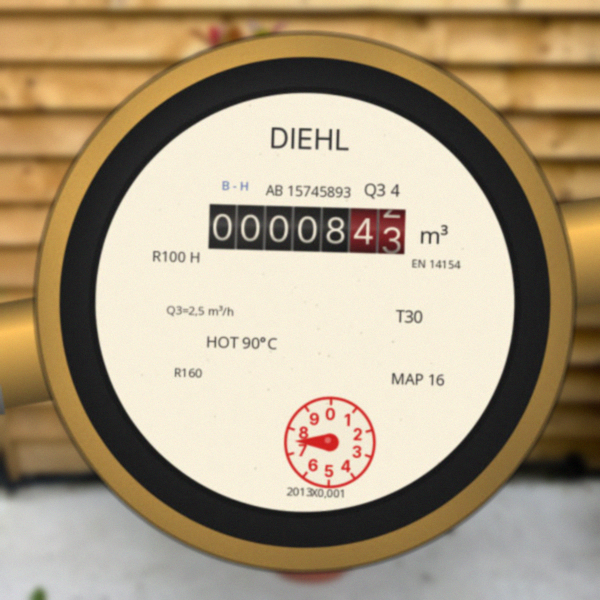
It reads value=8.427 unit=m³
